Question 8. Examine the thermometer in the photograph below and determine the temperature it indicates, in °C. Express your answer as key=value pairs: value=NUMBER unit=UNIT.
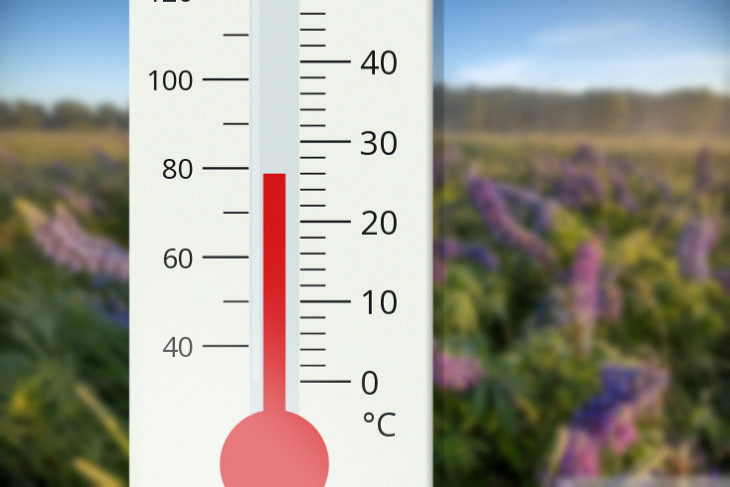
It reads value=26 unit=°C
